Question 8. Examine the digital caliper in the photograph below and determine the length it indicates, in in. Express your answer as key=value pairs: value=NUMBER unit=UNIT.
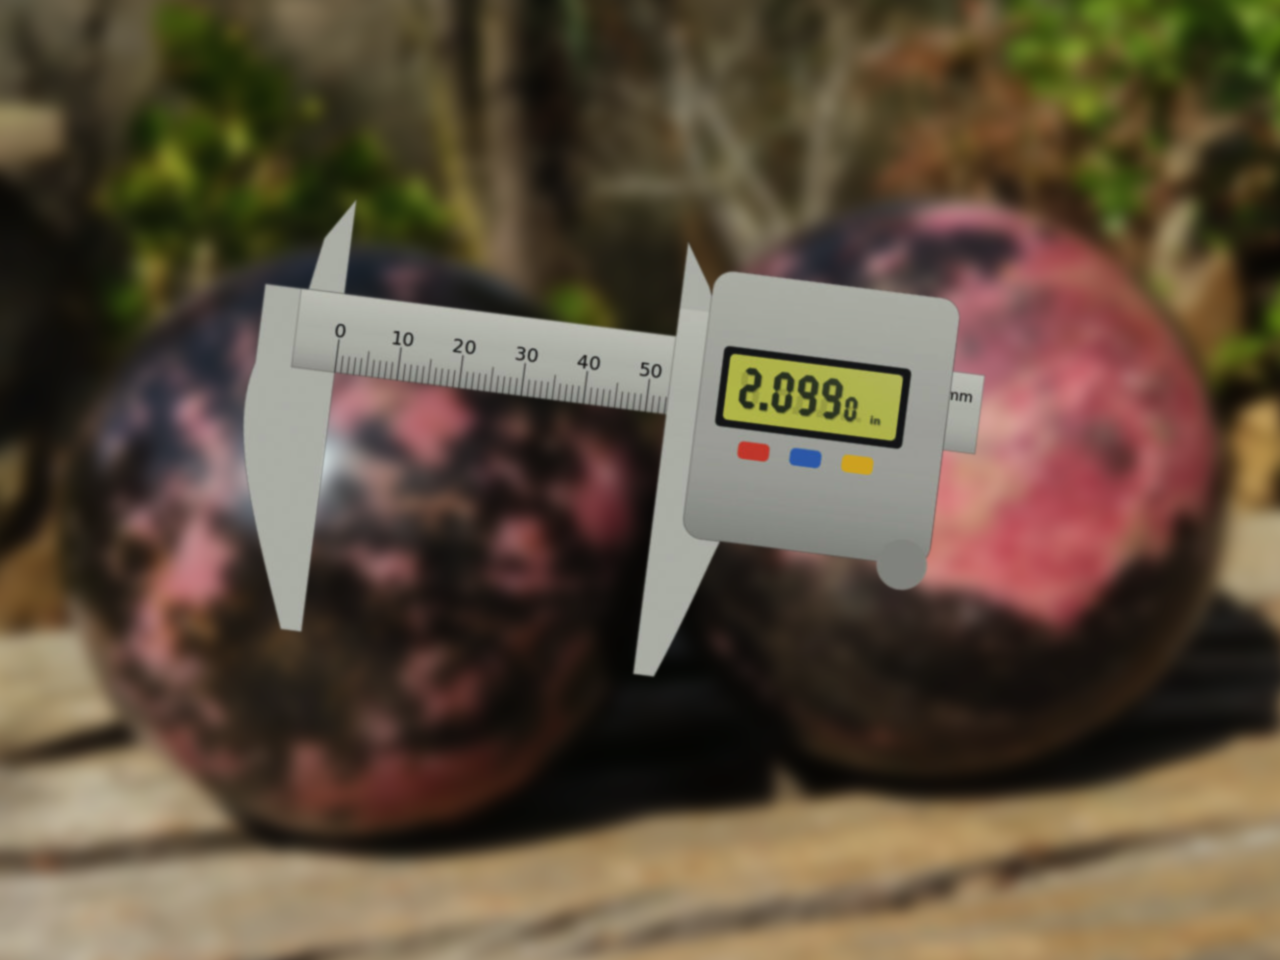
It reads value=2.0990 unit=in
